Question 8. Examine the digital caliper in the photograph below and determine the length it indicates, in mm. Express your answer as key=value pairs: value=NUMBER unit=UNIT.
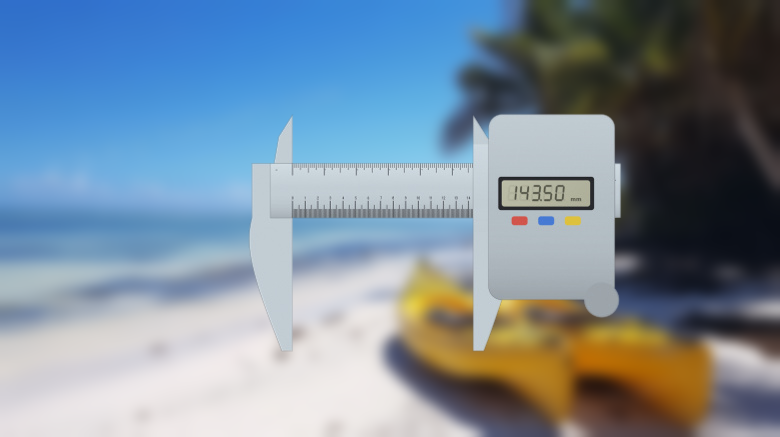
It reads value=143.50 unit=mm
